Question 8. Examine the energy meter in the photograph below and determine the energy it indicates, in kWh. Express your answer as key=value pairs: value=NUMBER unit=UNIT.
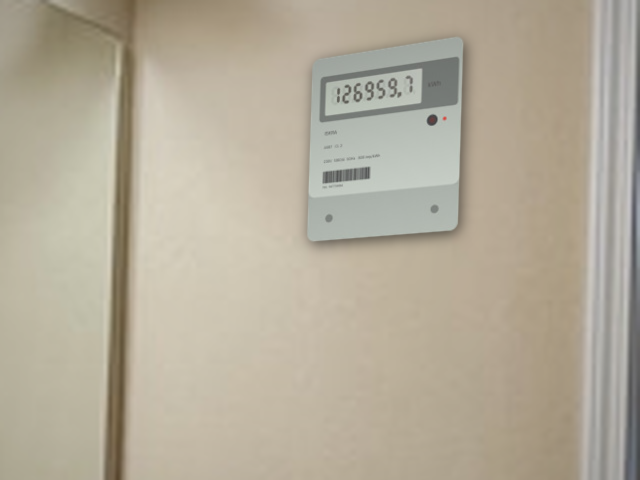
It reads value=126959.7 unit=kWh
